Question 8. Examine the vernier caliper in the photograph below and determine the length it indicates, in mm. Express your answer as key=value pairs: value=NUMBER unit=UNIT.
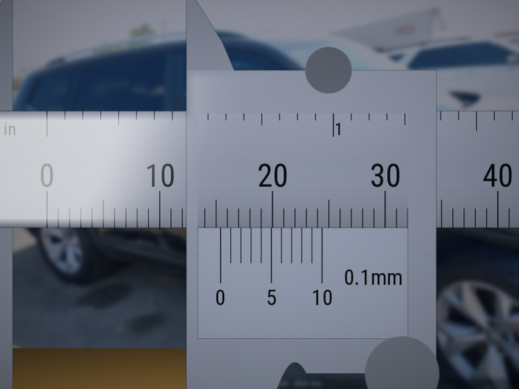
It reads value=15.4 unit=mm
